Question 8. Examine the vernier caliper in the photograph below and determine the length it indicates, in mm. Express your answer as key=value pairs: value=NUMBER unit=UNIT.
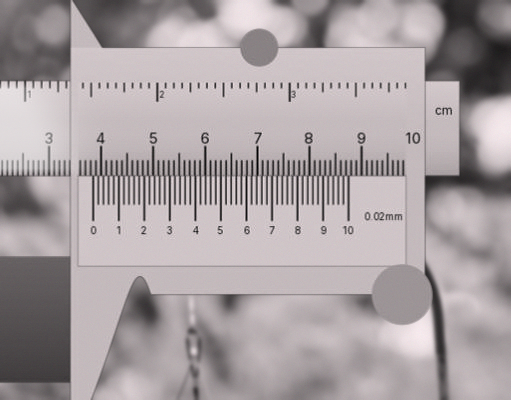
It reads value=38.5 unit=mm
